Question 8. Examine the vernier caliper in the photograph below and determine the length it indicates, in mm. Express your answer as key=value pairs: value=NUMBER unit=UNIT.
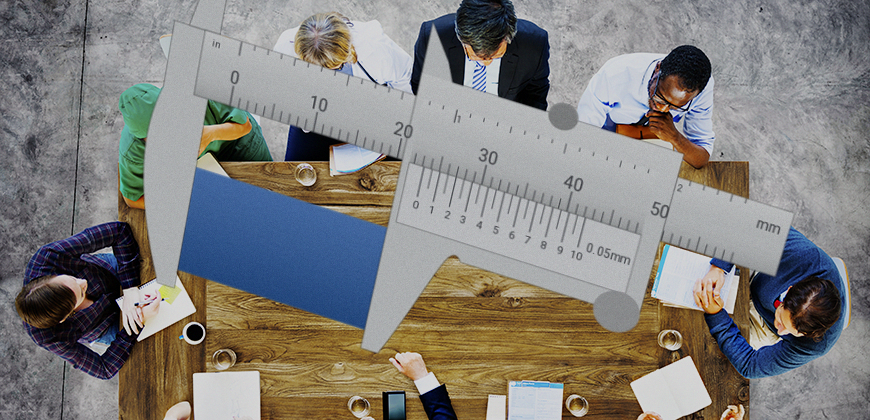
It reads value=23.2 unit=mm
